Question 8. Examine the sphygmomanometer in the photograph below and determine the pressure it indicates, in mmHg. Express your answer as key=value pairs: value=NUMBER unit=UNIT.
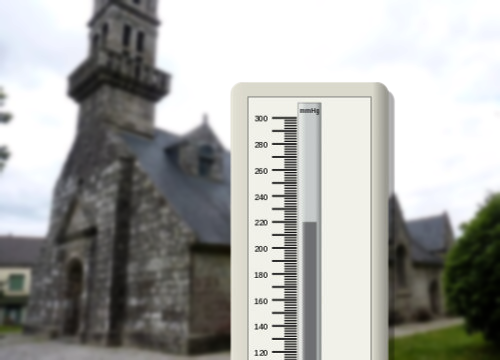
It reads value=220 unit=mmHg
